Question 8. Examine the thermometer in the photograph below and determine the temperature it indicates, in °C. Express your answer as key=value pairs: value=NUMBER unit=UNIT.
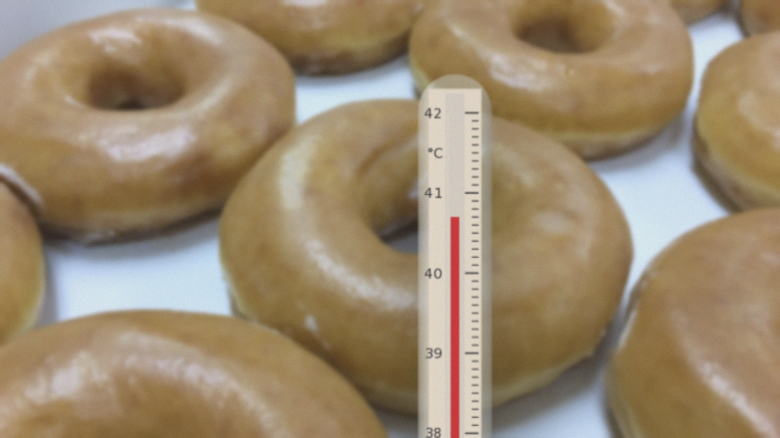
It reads value=40.7 unit=°C
